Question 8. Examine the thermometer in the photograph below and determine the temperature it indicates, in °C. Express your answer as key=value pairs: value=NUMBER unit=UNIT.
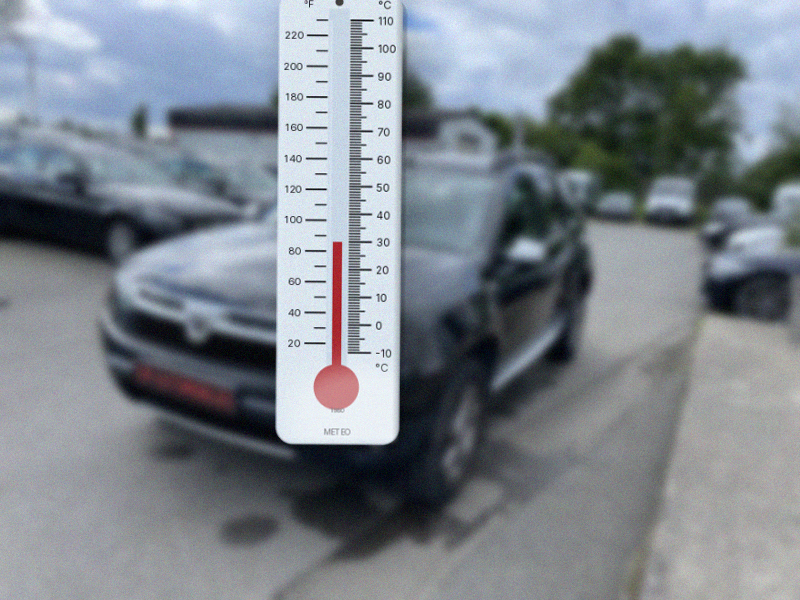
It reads value=30 unit=°C
